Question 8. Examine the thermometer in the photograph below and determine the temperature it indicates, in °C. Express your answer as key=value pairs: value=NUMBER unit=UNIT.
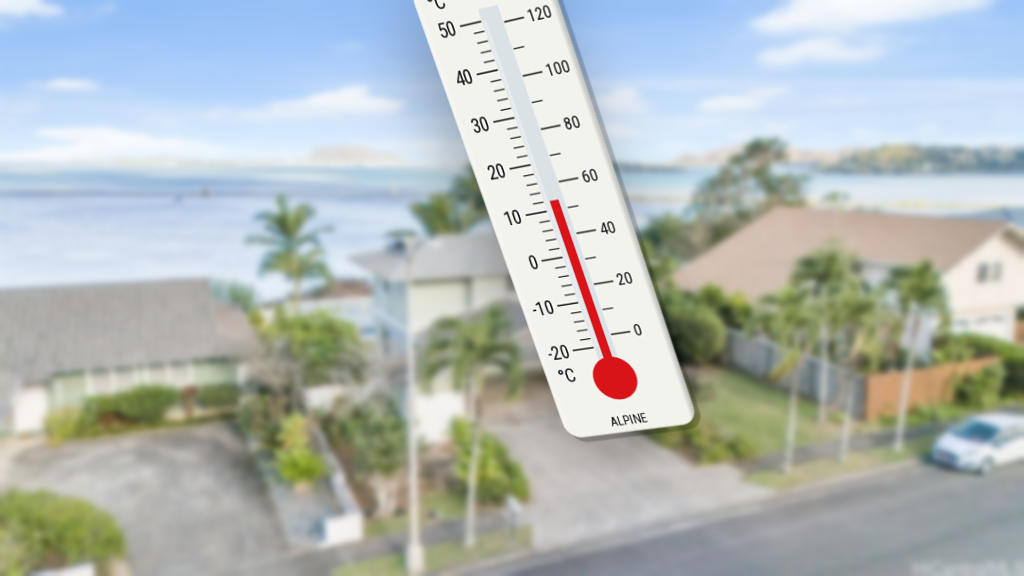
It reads value=12 unit=°C
